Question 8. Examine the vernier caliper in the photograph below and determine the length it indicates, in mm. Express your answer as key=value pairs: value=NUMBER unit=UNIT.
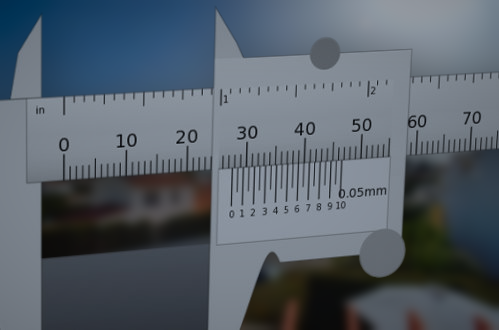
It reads value=27.6 unit=mm
